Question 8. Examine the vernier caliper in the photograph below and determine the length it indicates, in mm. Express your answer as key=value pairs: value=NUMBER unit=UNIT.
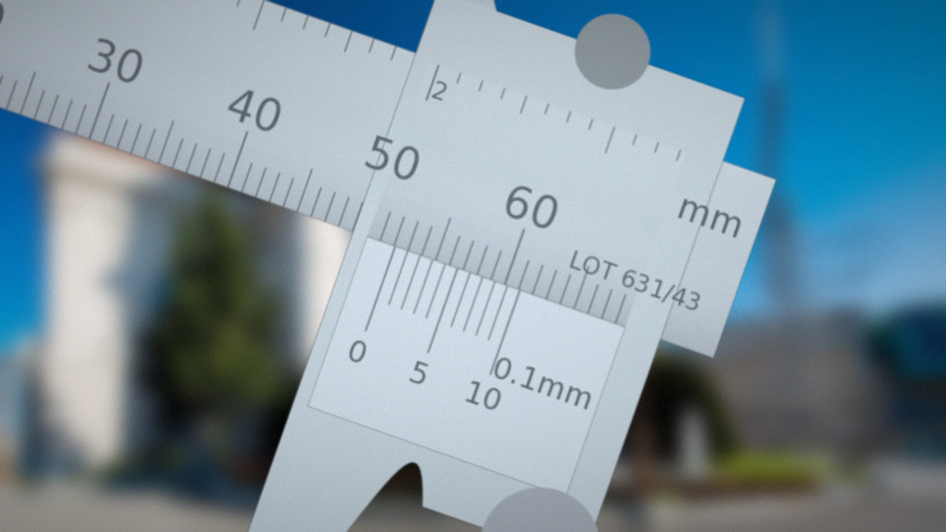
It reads value=52.1 unit=mm
